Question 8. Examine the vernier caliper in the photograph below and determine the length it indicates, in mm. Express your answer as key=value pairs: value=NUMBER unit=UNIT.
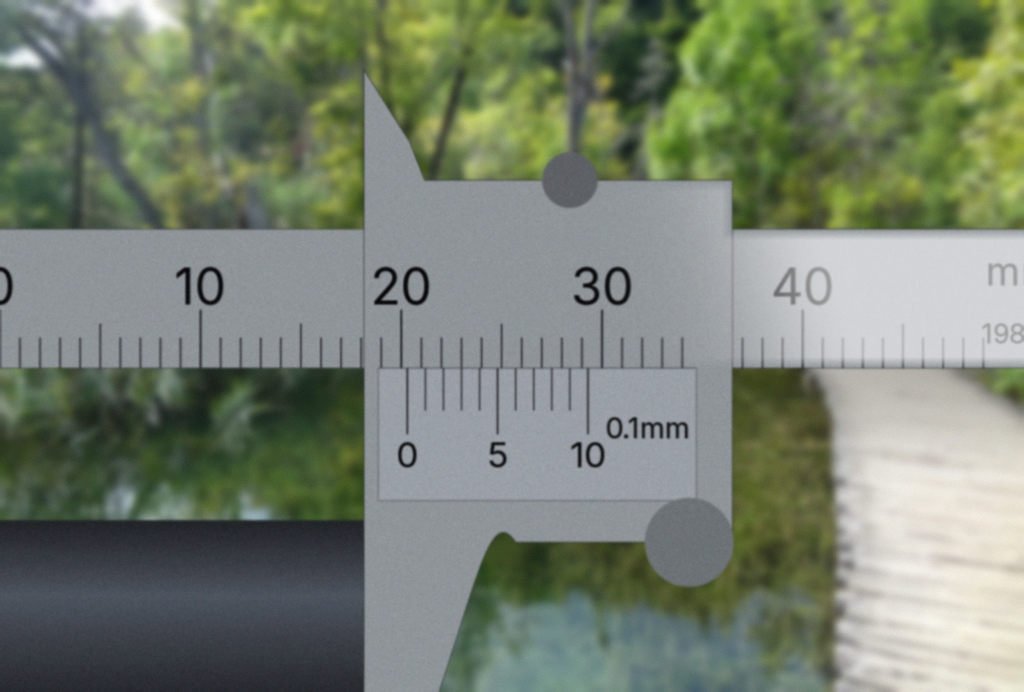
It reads value=20.3 unit=mm
